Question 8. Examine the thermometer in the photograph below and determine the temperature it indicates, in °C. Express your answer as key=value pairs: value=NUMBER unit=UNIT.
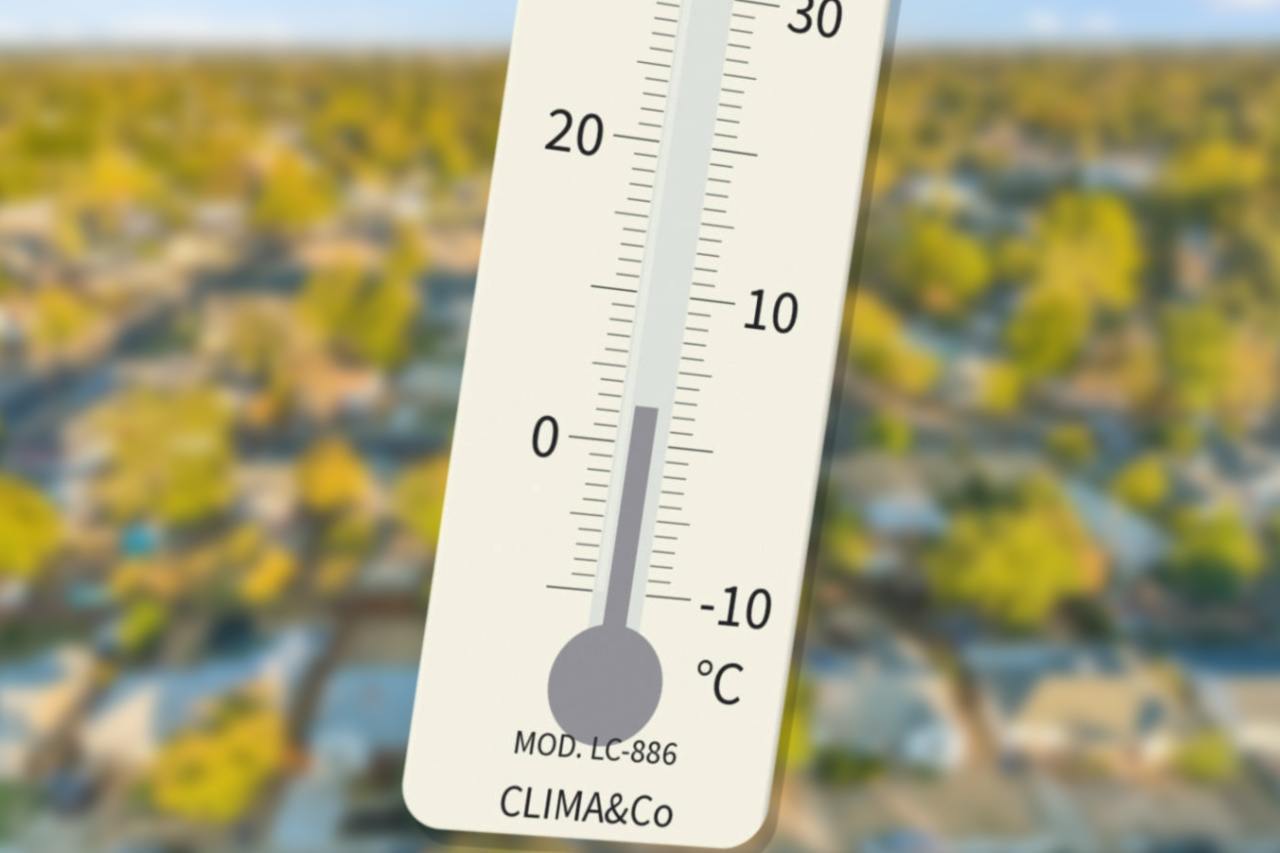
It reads value=2.5 unit=°C
